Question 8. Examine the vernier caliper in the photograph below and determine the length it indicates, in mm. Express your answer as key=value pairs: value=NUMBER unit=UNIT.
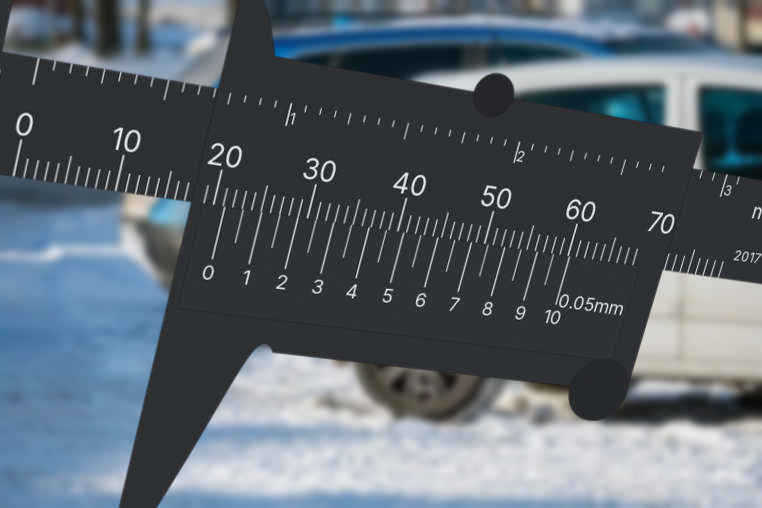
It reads value=21.2 unit=mm
